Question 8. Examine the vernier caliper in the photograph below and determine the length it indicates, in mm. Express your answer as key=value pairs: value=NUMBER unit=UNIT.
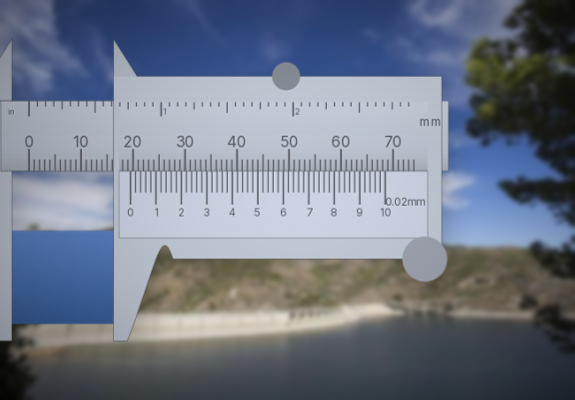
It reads value=19.5 unit=mm
